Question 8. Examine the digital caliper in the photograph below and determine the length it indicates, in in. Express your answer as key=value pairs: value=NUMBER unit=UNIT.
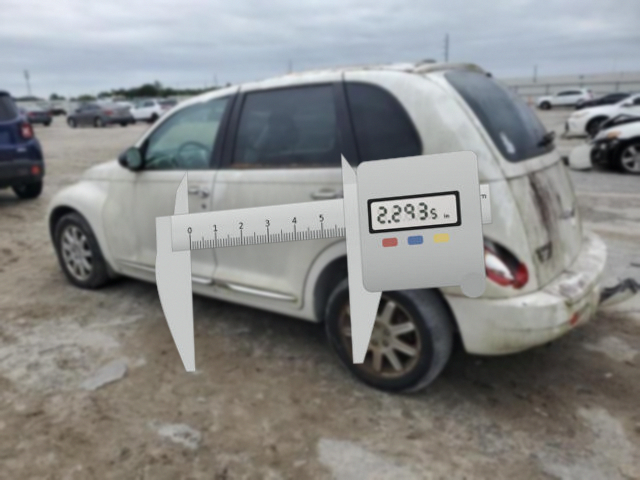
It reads value=2.2935 unit=in
